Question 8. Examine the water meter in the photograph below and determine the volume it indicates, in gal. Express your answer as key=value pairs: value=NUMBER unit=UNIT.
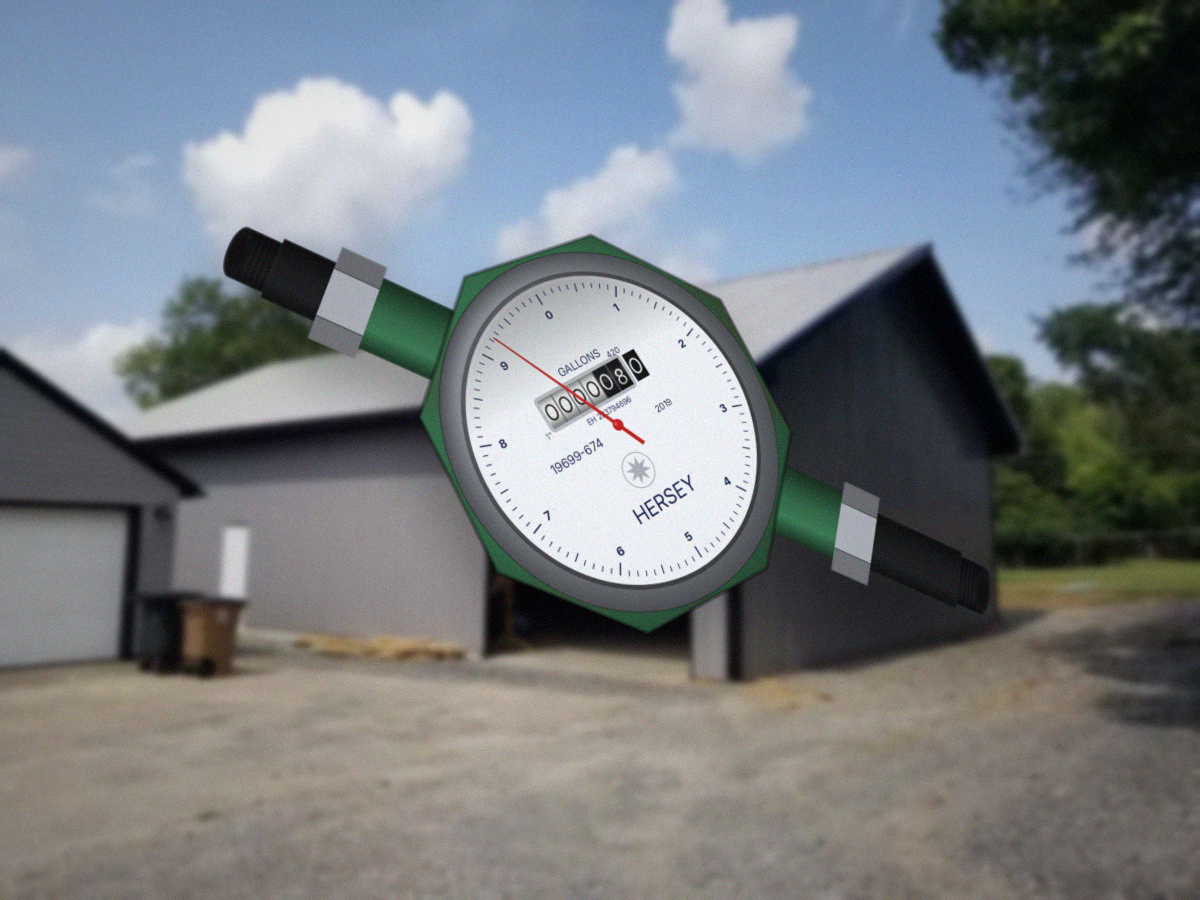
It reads value=79.2 unit=gal
